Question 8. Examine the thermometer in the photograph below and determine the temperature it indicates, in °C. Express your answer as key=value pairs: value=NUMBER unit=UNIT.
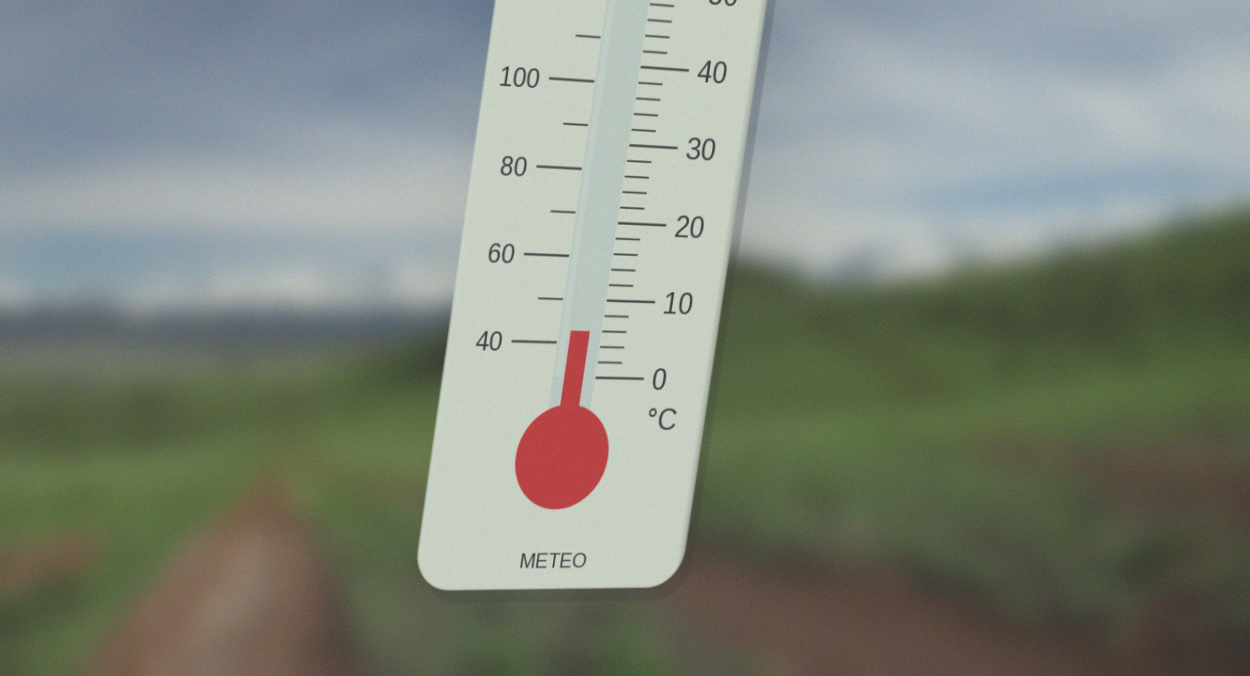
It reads value=6 unit=°C
